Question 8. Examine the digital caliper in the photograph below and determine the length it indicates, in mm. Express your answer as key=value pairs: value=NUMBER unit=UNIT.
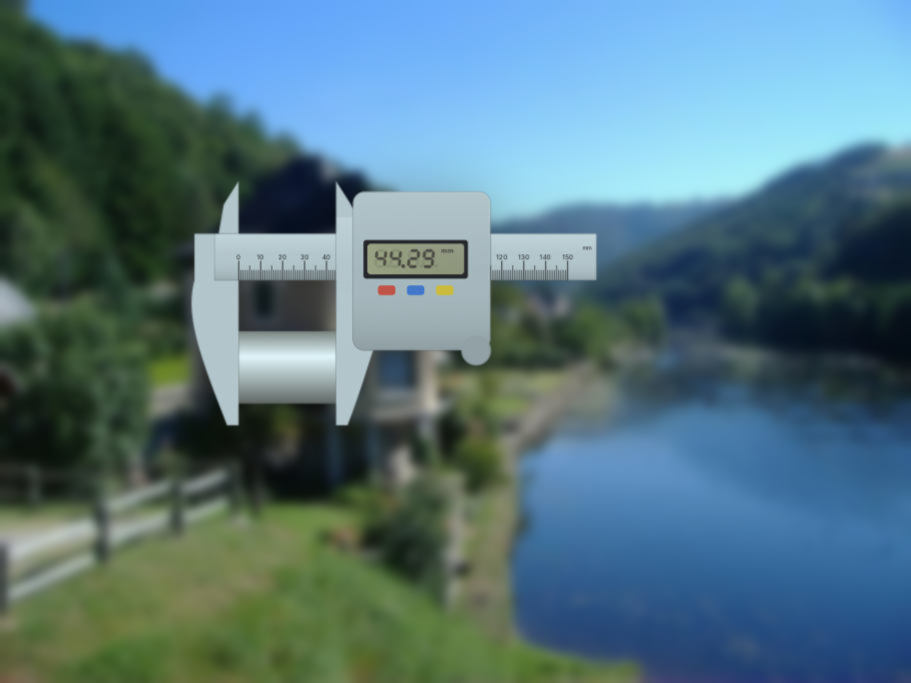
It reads value=44.29 unit=mm
